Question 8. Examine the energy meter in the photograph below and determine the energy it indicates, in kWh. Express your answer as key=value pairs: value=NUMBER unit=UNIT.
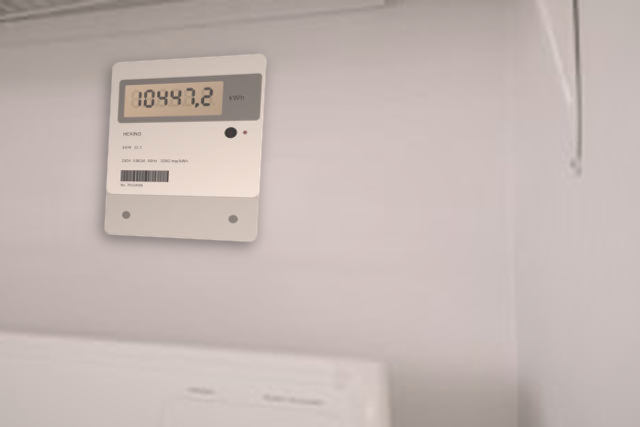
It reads value=10447.2 unit=kWh
